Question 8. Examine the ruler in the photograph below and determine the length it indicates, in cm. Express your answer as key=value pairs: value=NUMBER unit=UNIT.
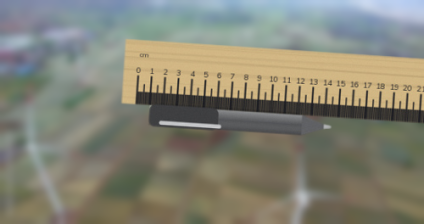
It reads value=13.5 unit=cm
